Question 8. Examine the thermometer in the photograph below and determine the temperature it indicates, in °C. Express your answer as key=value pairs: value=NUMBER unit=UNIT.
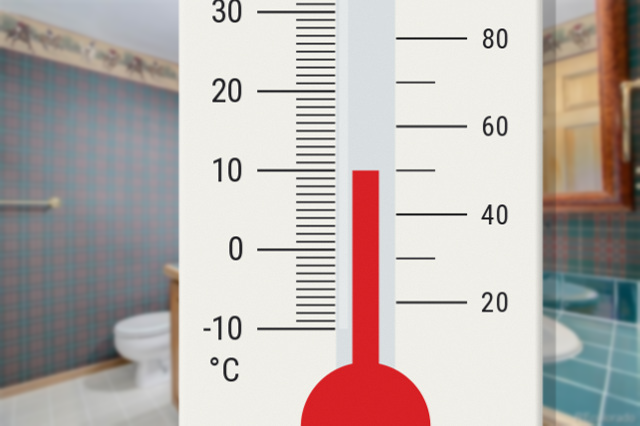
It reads value=10 unit=°C
